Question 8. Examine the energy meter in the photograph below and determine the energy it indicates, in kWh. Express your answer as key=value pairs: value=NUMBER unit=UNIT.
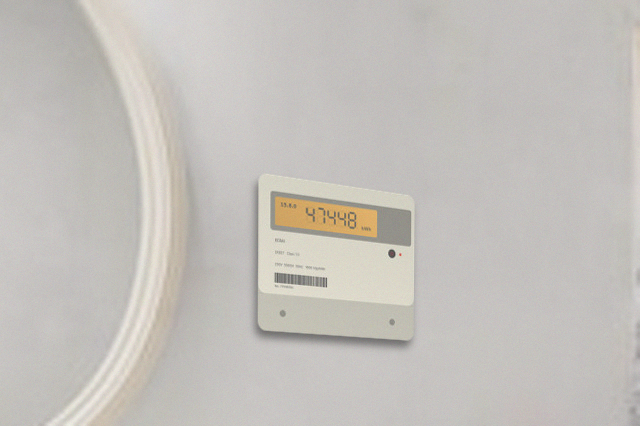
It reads value=47448 unit=kWh
